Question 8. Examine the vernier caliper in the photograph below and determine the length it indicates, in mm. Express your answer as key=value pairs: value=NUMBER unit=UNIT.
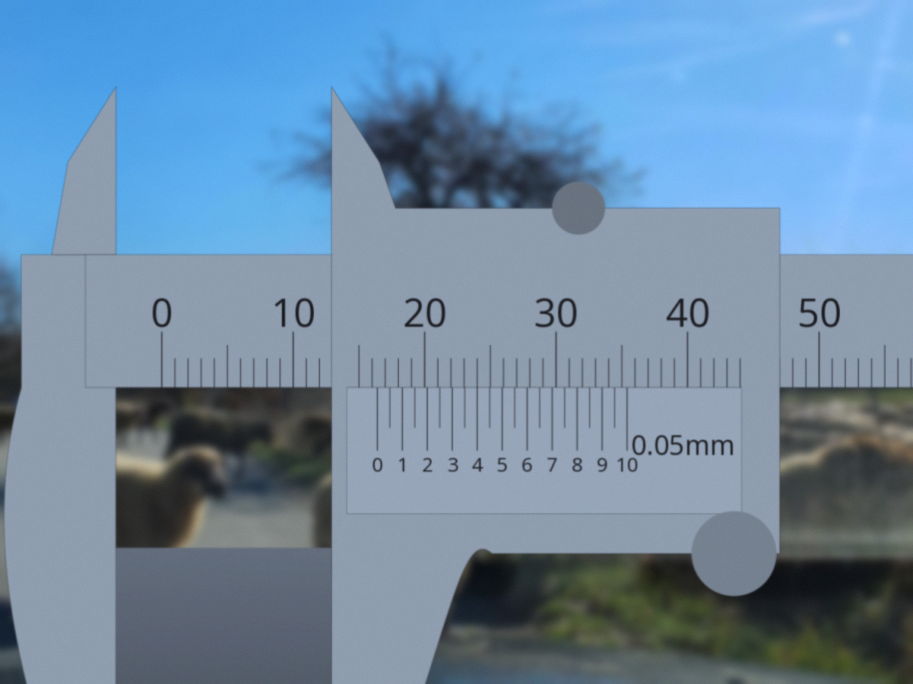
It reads value=16.4 unit=mm
